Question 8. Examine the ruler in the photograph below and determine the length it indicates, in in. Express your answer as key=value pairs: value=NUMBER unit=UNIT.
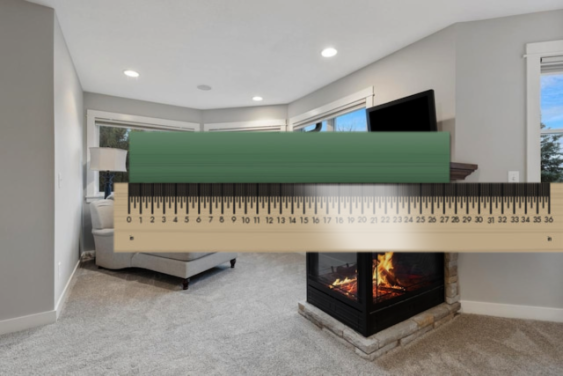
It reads value=27.5 unit=in
